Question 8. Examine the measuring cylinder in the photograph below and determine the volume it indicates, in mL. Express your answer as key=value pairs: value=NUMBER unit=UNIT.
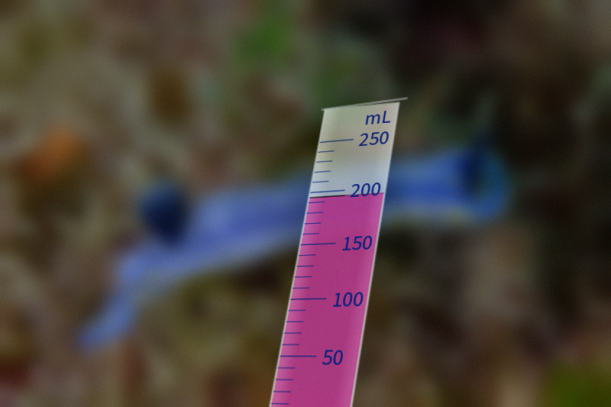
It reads value=195 unit=mL
